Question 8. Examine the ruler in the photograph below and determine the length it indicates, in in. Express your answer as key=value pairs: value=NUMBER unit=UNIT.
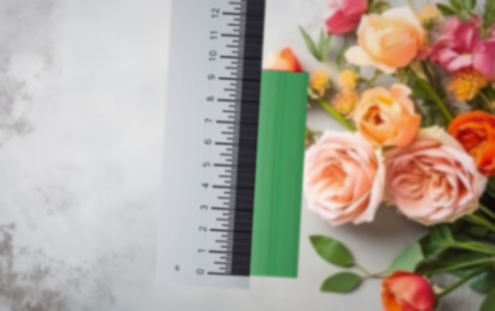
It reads value=9.5 unit=in
